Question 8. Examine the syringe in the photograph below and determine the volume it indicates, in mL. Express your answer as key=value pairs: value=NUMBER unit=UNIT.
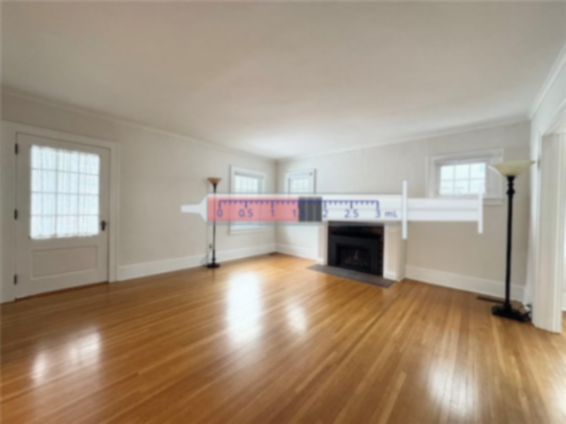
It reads value=1.5 unit=mL
